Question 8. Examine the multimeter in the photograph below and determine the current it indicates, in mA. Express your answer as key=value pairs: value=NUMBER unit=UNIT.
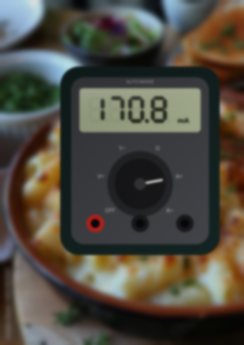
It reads value=170.8 unit=mA
